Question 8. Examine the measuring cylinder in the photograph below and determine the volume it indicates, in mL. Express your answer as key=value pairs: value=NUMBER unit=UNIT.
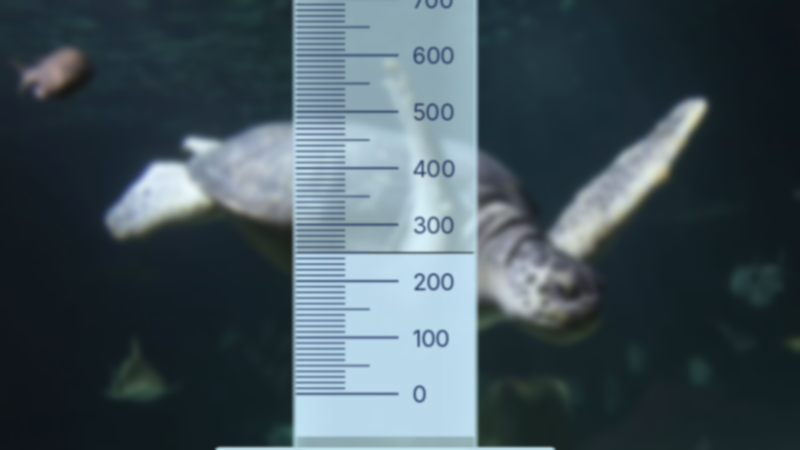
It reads value=250 unit=mL
